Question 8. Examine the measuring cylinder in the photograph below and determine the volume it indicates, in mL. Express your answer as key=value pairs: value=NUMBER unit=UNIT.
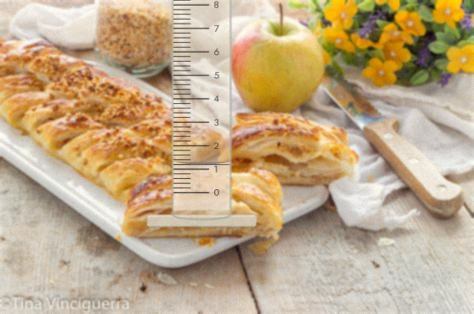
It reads value=1.2 unit=mL
